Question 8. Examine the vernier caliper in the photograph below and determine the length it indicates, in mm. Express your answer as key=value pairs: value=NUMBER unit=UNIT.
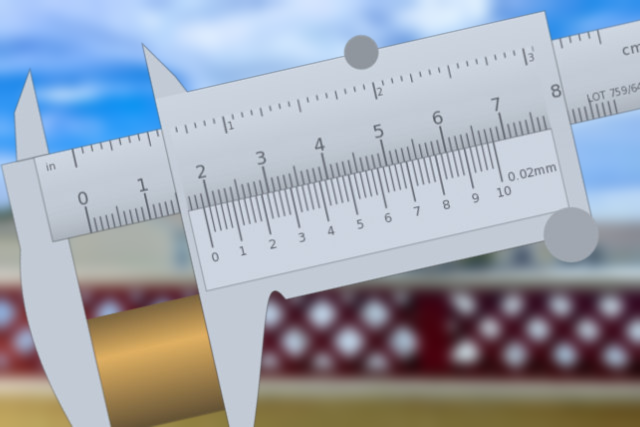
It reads value=19.0 unit=mm
